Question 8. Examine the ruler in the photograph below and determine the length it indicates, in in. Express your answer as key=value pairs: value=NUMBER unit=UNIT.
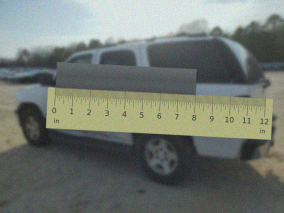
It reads value=8 unit=in
